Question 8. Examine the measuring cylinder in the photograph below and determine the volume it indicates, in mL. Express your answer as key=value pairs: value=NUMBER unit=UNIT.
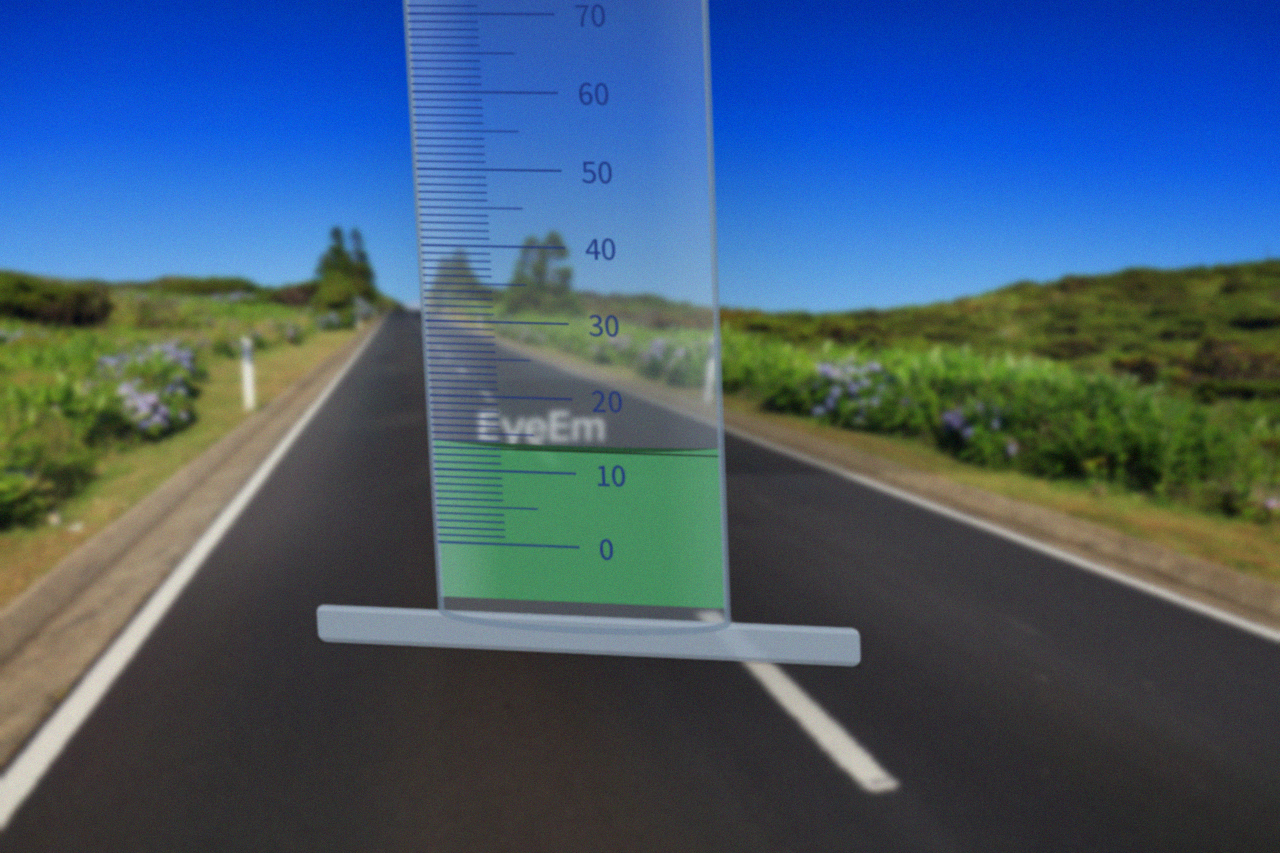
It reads value=13 unit=mL
